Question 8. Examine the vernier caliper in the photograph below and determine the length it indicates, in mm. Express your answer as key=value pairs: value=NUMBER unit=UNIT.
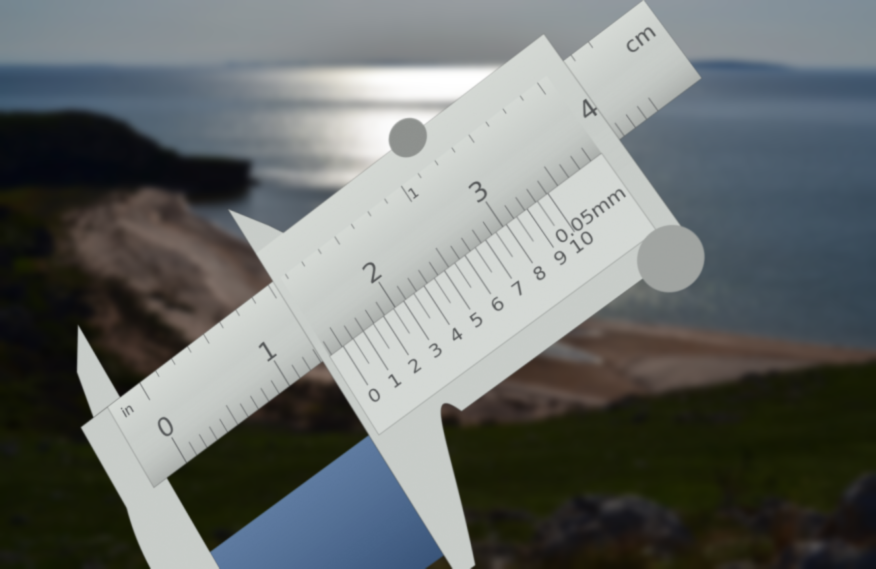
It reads value=15.1 unit=mm
